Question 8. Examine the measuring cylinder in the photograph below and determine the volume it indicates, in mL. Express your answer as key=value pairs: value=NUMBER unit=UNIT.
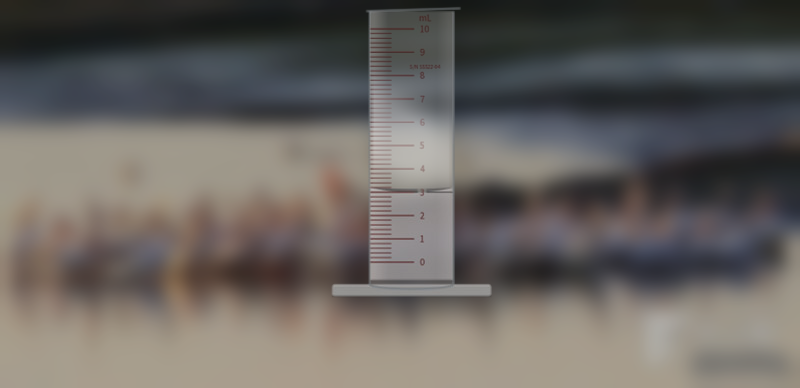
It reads value=3 unit=mL
